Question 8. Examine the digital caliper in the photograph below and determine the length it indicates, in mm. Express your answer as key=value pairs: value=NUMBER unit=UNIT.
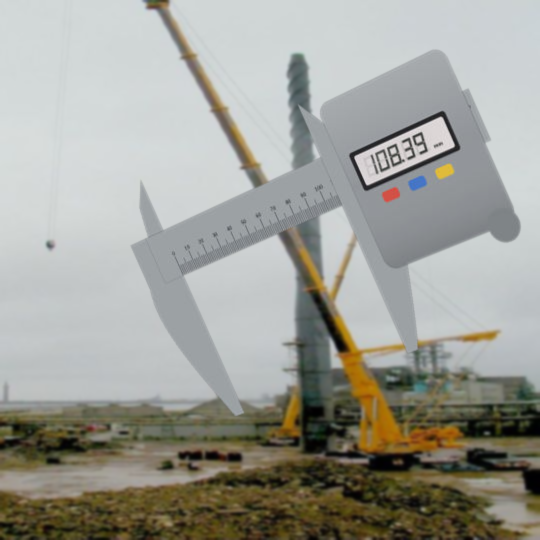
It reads value=108.39 unit=mm
